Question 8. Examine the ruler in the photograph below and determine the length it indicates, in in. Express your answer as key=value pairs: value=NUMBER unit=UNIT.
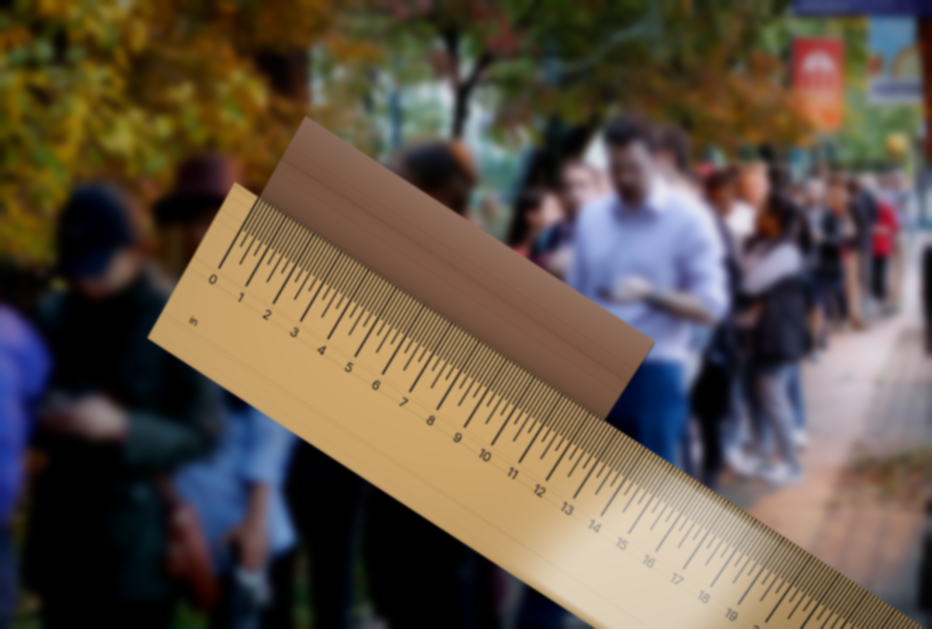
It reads value=12.5 unit=in
